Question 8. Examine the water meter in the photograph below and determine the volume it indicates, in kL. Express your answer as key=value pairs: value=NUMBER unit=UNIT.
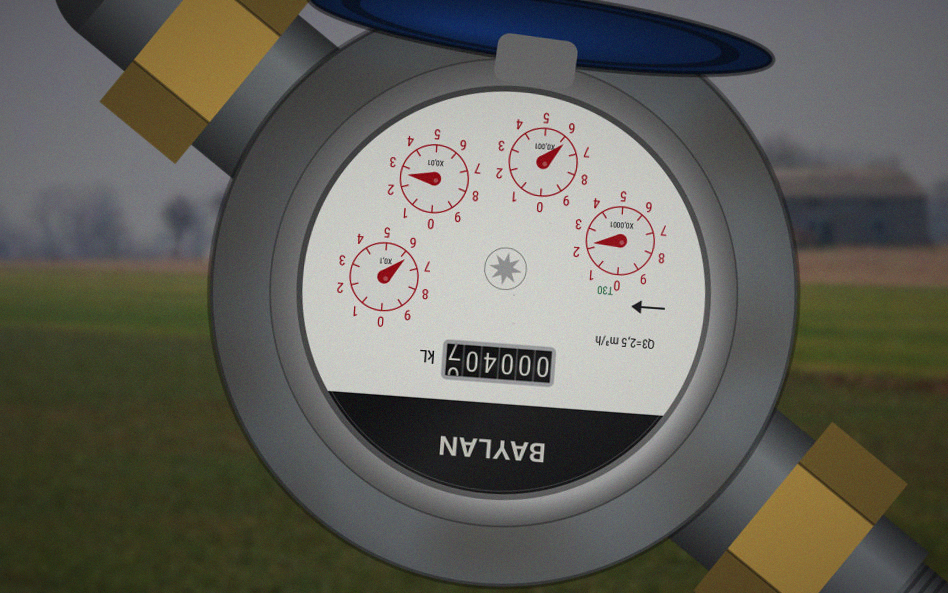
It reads value=406.6262 unit=kL
